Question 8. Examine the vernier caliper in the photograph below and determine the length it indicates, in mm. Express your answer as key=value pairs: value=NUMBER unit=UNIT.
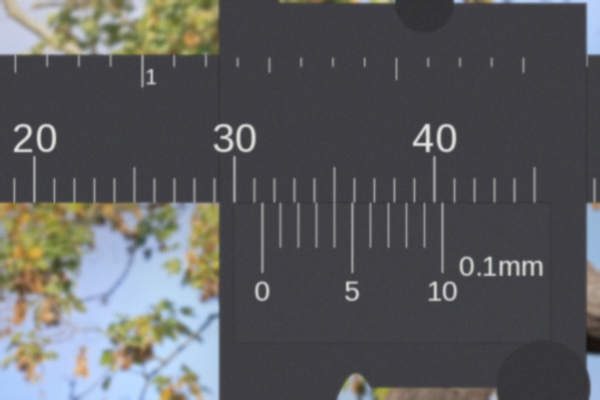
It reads value=31.4 unit=mm
